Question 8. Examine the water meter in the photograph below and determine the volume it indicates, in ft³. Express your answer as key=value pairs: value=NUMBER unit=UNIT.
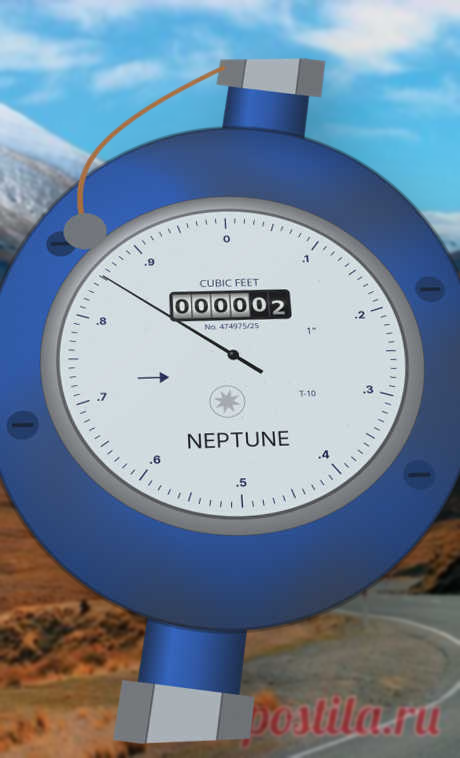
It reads value=1.85 unit=ft³
